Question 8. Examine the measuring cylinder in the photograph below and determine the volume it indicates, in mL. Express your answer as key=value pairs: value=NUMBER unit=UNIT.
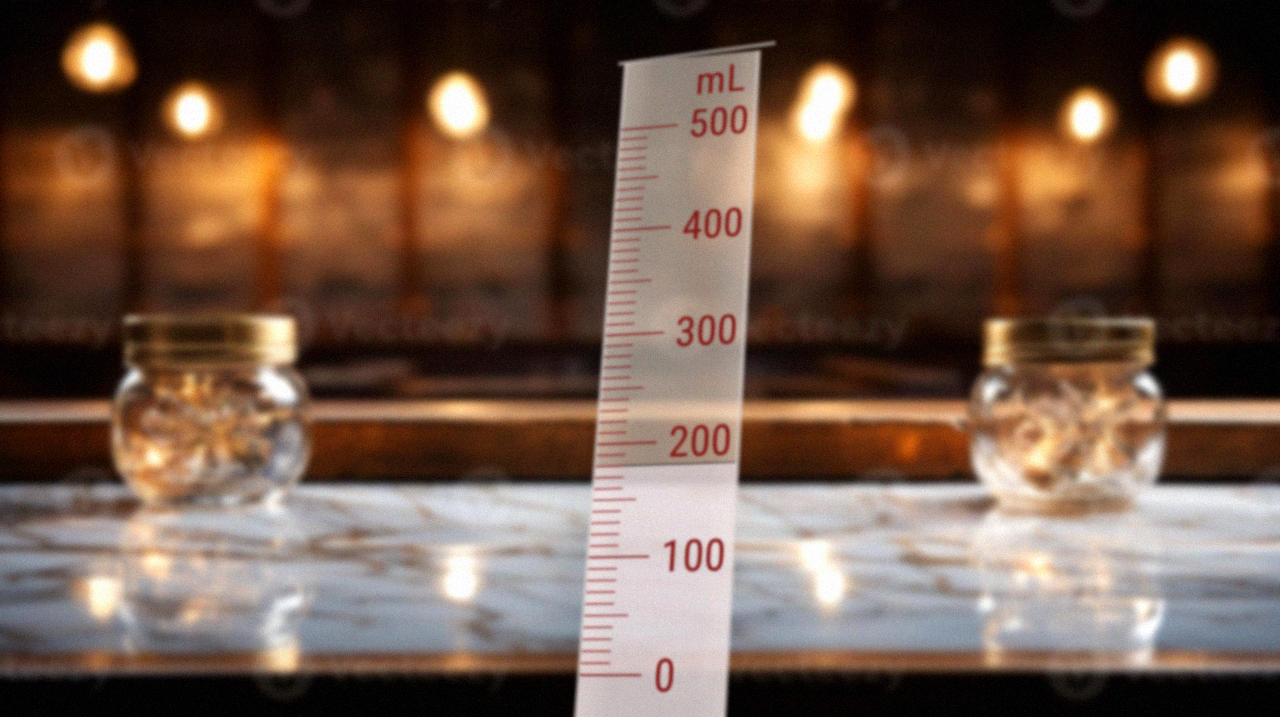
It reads value=180 unit=mL
